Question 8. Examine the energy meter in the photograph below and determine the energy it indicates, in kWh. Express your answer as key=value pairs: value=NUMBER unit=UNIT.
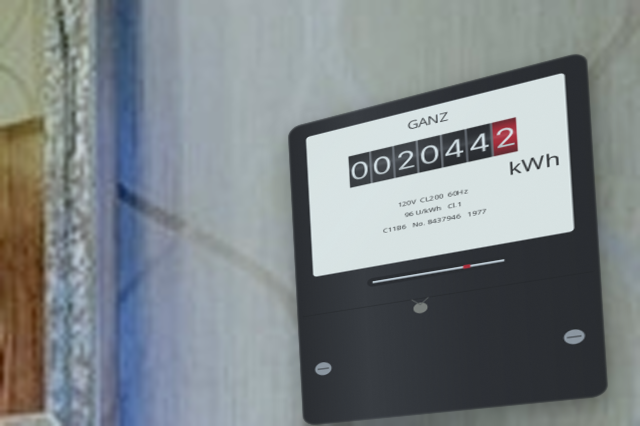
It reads value=2044.2 unit=kWh
